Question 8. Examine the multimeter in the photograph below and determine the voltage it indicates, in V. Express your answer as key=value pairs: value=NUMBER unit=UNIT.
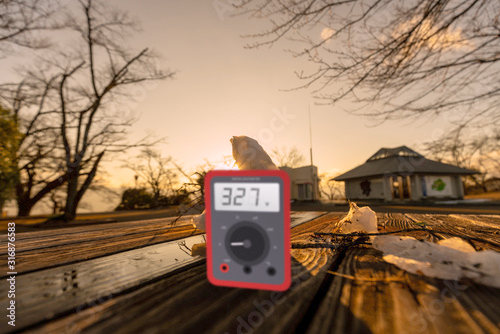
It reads value=327 unit=V
